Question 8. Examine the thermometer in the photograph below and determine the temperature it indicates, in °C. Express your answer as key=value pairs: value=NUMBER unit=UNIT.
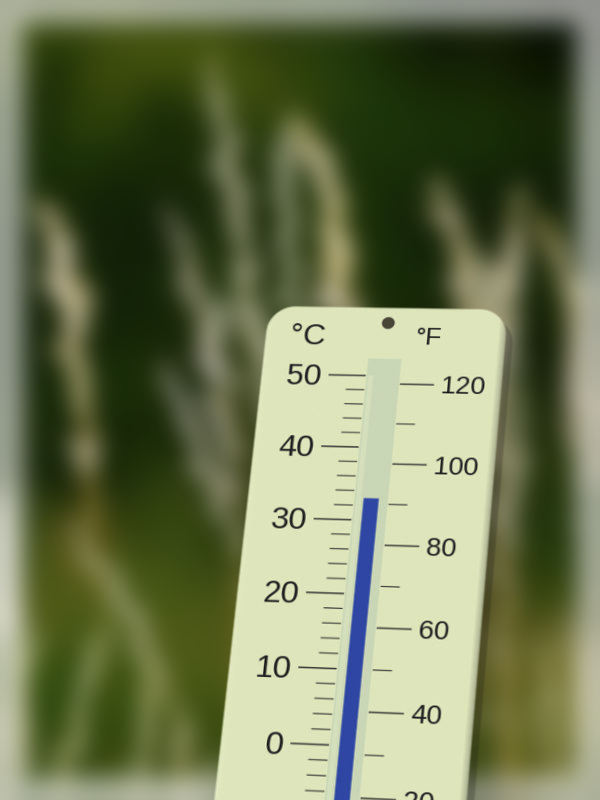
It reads value=33 unit=°C
